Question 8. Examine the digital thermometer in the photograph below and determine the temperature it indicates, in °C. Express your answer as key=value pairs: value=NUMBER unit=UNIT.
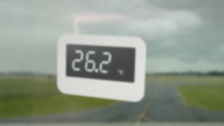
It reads value=26.2 unit=°C
